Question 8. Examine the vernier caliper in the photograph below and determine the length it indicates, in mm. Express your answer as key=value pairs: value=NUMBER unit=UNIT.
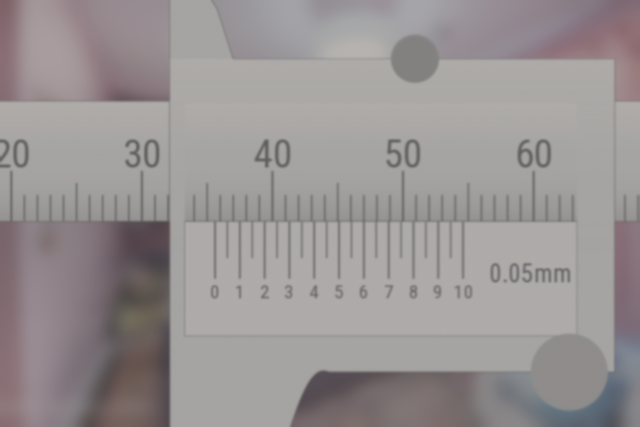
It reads value=35.6 unit=mm
